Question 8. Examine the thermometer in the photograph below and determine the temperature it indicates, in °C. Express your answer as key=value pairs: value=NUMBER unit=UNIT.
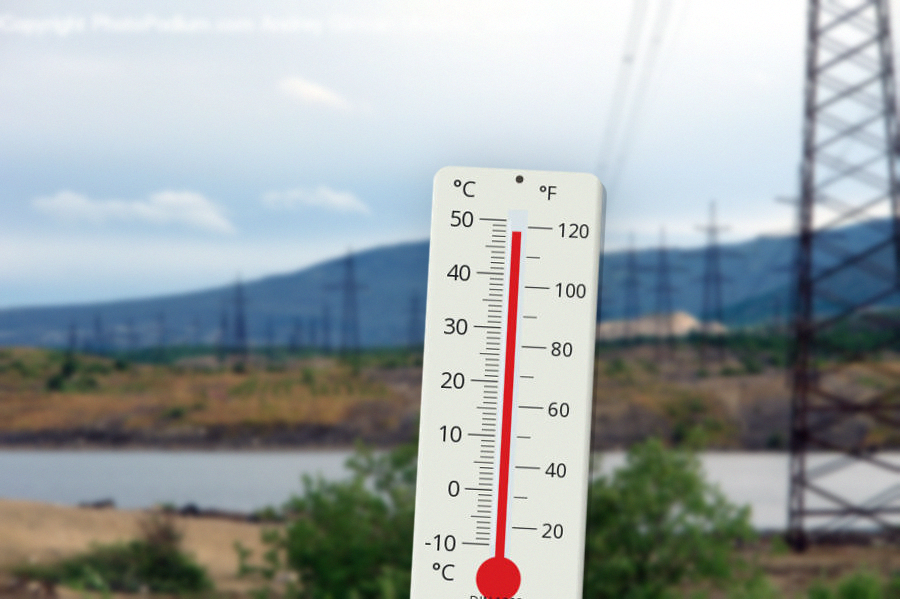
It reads value=48 unit=°C
